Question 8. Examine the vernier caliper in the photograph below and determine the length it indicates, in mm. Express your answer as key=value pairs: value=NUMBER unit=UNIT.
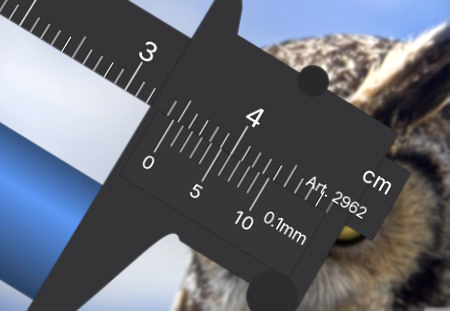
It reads value=34.6 unit=mm
